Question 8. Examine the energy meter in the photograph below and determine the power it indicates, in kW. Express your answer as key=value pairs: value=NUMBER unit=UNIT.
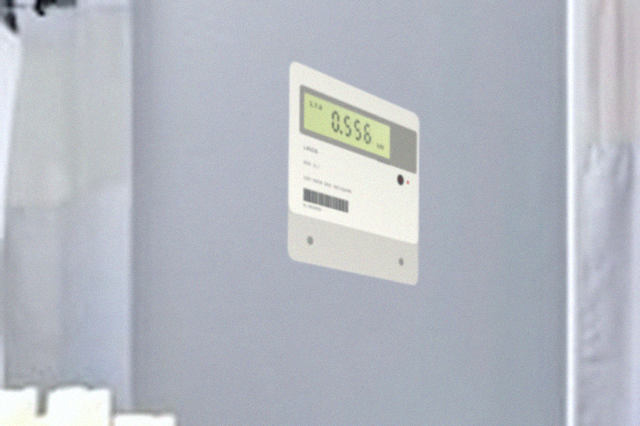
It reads value=0.556 unit=kW
